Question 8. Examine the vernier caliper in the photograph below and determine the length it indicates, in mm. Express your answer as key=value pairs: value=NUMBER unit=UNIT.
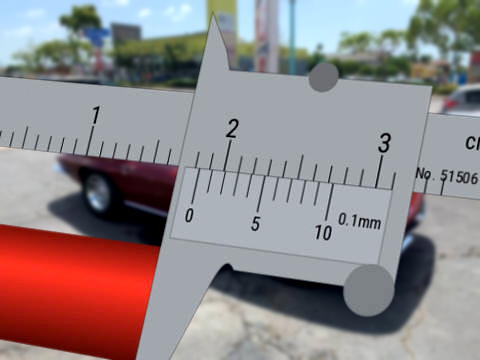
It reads value=18.3 unit=mm
